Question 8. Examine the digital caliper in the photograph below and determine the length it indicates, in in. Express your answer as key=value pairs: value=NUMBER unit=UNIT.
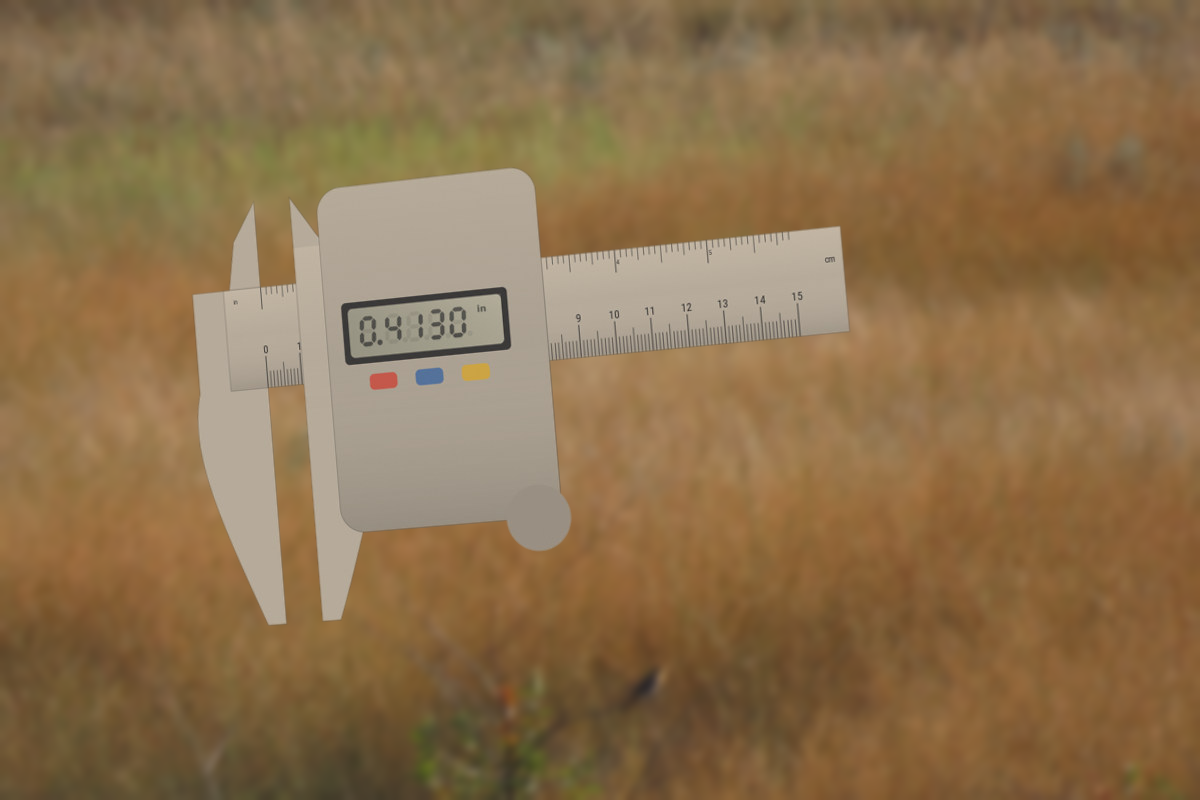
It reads value=0.4130 unit=in
